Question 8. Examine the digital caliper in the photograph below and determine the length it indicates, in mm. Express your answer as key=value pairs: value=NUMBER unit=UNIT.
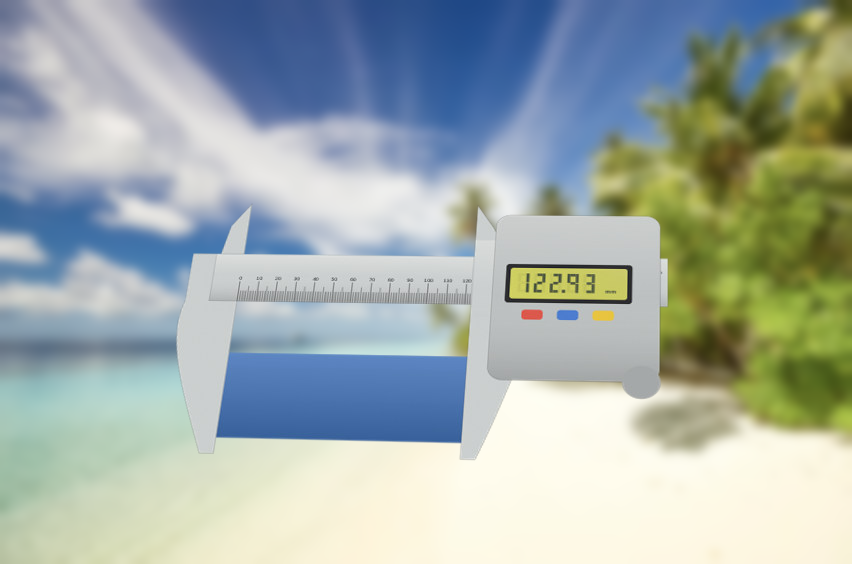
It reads value=122.93 unit=mm
